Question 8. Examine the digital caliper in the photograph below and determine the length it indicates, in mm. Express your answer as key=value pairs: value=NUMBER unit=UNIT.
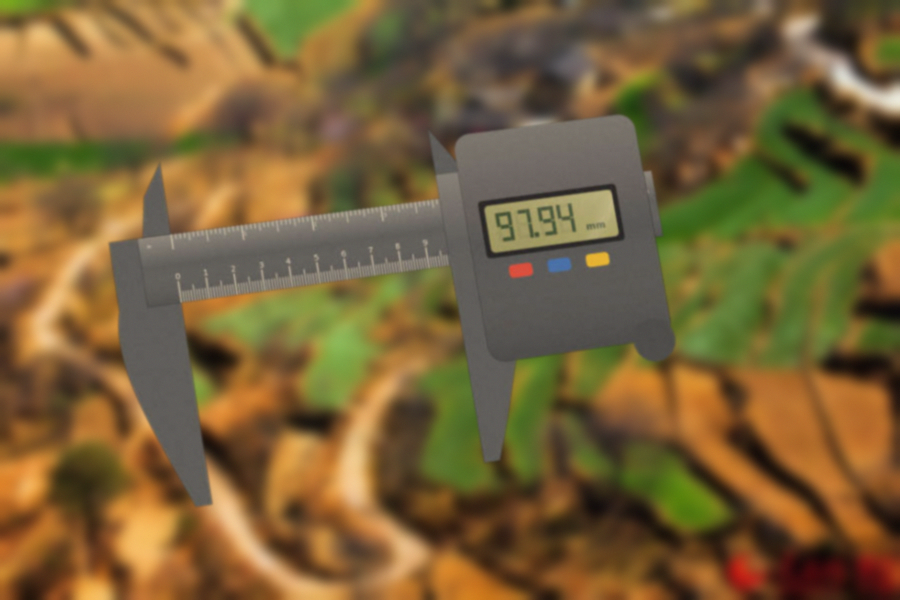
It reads value=97.94 unit=mm
